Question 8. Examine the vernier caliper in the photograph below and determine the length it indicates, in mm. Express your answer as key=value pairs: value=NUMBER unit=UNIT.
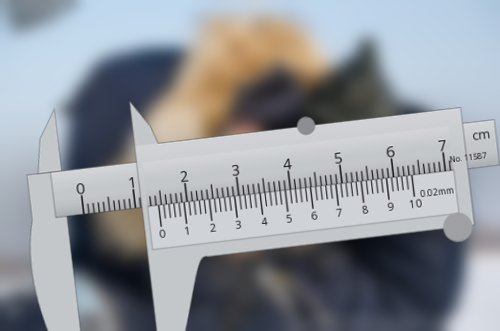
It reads value=14.5 unit=mm
